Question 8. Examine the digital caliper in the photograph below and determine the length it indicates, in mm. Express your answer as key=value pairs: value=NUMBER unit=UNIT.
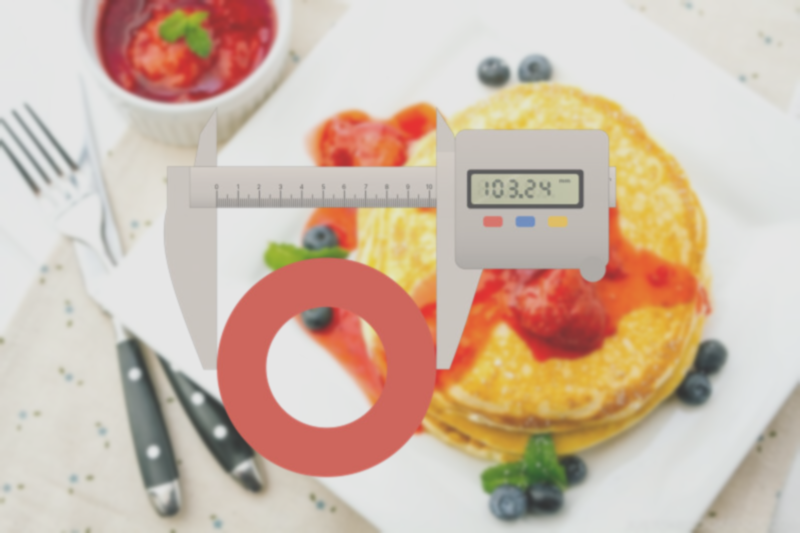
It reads value=103.24 unit=mm
